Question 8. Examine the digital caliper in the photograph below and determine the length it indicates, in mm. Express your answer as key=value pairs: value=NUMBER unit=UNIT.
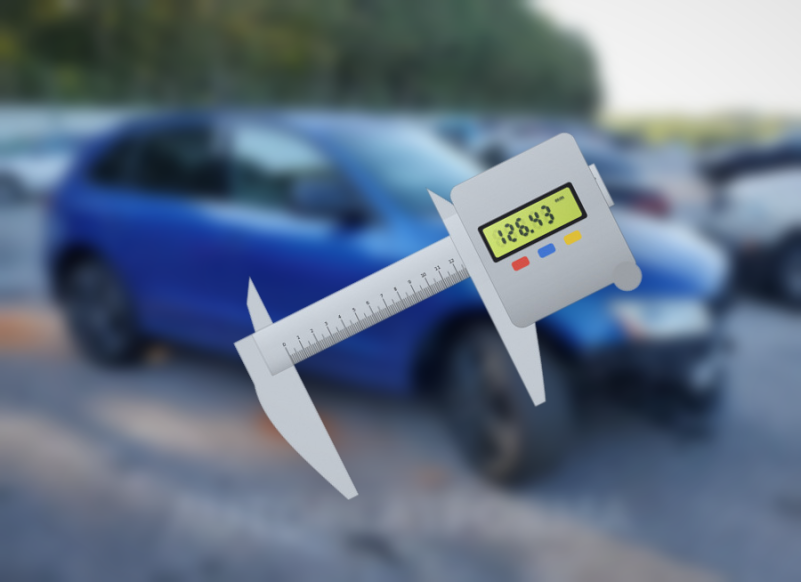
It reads value=126.43 unit=mm
